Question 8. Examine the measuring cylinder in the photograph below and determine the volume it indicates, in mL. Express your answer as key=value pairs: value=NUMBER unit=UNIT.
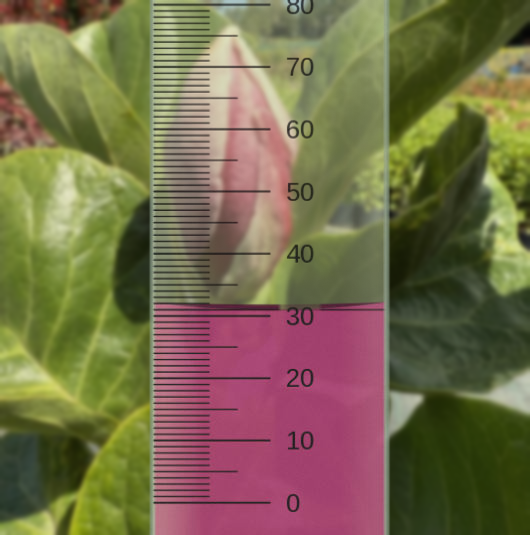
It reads value=31 unit=mL
